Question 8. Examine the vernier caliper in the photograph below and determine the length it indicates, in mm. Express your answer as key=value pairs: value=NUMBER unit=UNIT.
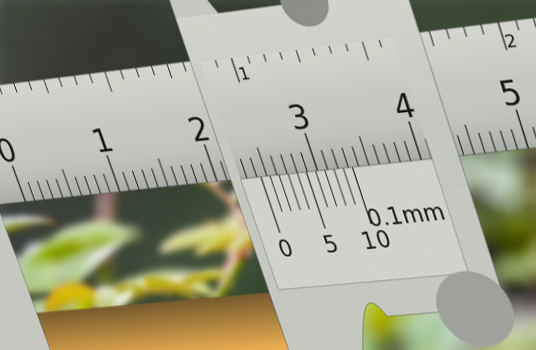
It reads value=24.4 unit=mm
